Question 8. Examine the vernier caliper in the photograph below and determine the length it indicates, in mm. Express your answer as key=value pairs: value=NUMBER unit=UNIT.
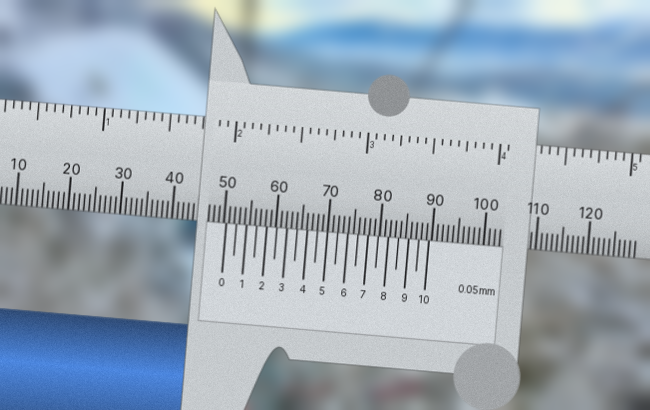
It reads value=50.5 unit=mm
